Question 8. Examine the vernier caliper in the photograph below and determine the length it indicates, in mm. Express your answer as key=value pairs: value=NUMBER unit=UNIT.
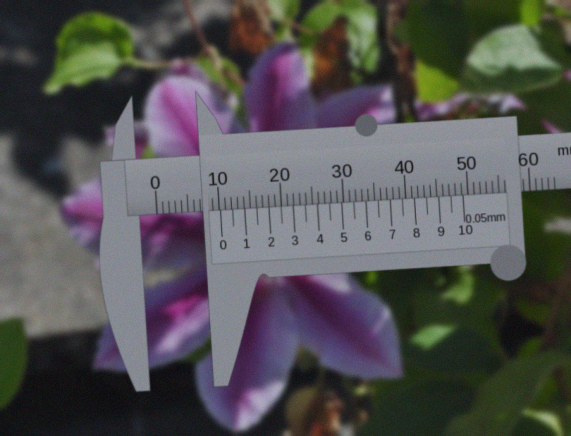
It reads value=10.2 unit=mm
